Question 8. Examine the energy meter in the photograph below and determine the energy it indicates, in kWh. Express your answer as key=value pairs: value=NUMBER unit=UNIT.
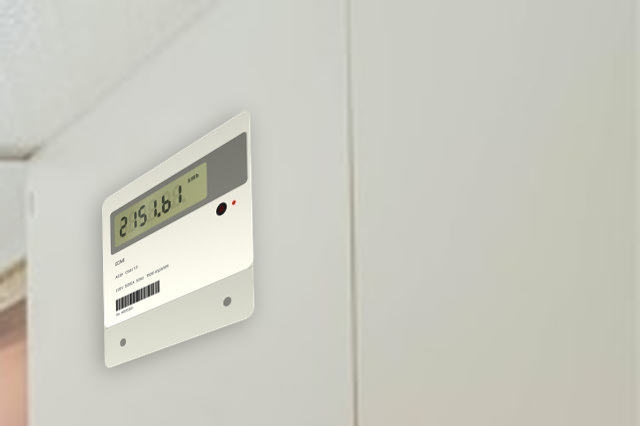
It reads value=2151.61 unit=kWh
